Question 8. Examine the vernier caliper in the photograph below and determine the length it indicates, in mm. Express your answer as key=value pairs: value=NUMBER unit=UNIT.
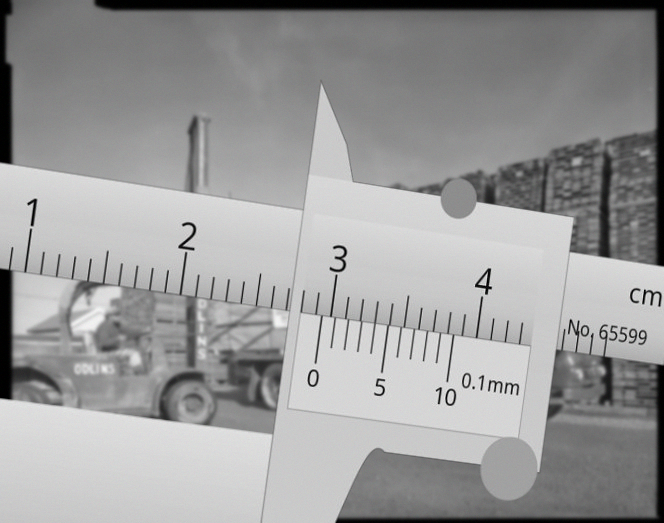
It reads value=29.4 unit=mm
